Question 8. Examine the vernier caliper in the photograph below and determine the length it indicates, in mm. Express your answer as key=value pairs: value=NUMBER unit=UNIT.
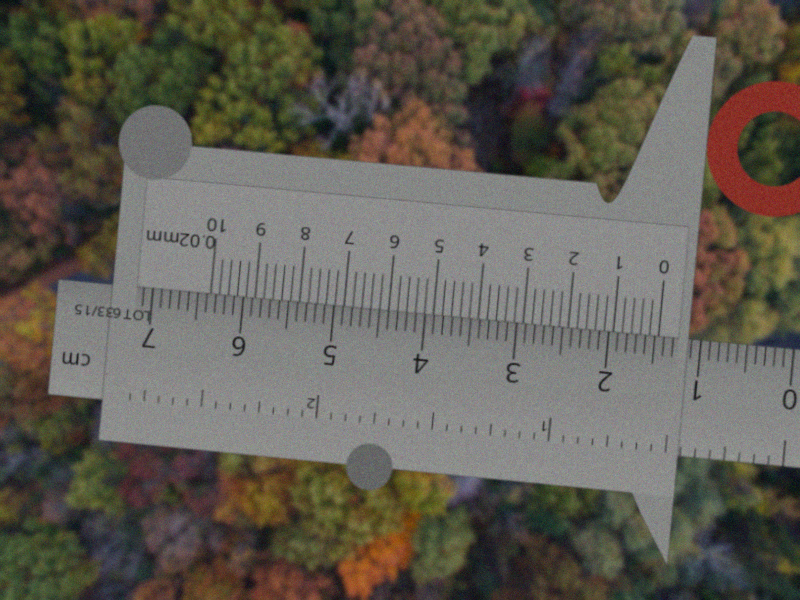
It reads value=14.6 unit=mm
